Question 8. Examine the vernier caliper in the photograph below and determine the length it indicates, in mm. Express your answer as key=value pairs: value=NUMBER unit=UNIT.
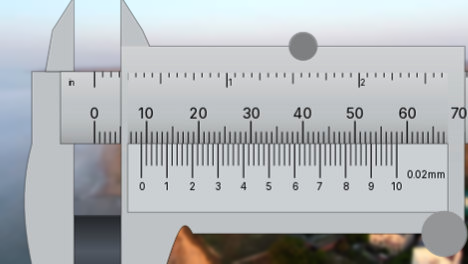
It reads value=9.0 unit=mm
